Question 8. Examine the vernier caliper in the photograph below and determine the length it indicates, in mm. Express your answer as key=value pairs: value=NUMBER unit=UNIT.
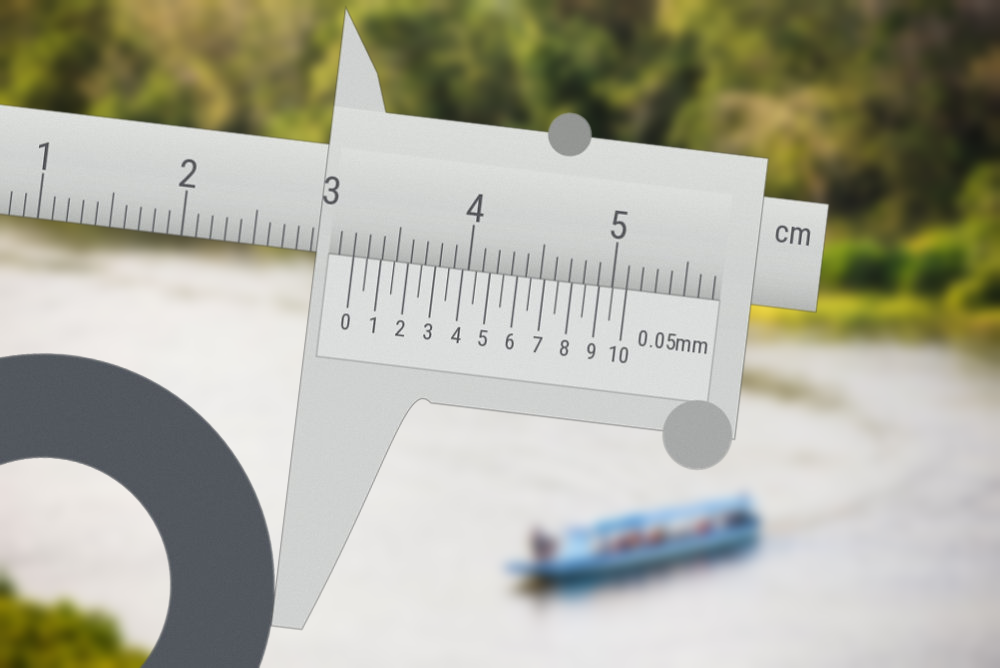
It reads value=32.0 unit=mm
